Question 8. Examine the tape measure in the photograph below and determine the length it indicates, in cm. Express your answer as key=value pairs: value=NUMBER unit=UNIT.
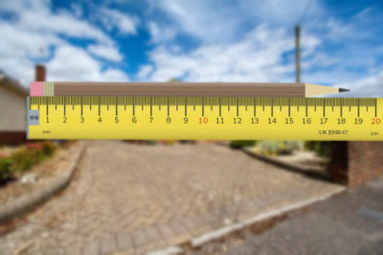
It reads value=18.5 unit=cm
